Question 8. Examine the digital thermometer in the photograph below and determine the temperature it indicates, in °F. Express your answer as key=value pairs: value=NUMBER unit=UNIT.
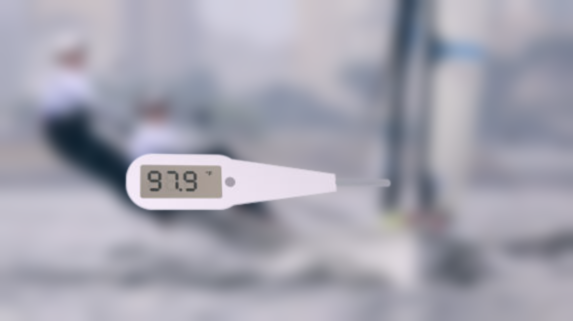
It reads value=97.9 unit=°F
